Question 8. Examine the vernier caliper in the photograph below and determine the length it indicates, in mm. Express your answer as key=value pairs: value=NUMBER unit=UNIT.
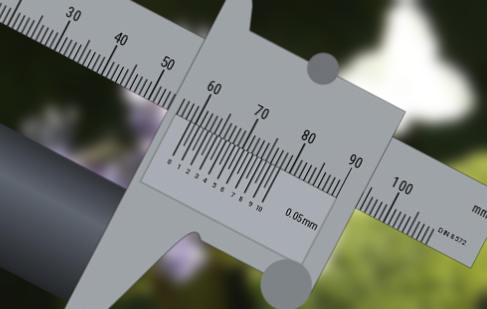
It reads value=59.0 unit=mm
